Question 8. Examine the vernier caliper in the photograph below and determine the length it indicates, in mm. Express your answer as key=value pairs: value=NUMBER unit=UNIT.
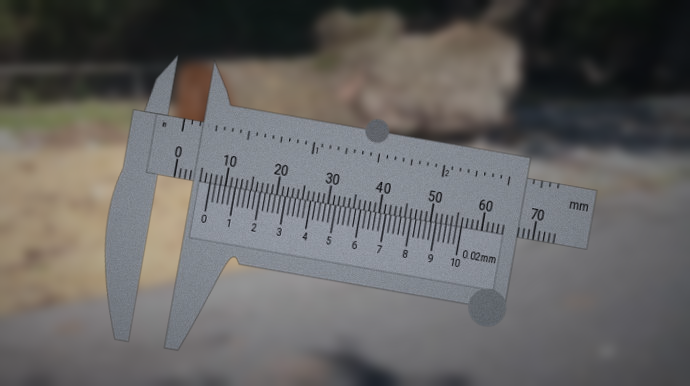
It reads value=7.0 unit=mm
